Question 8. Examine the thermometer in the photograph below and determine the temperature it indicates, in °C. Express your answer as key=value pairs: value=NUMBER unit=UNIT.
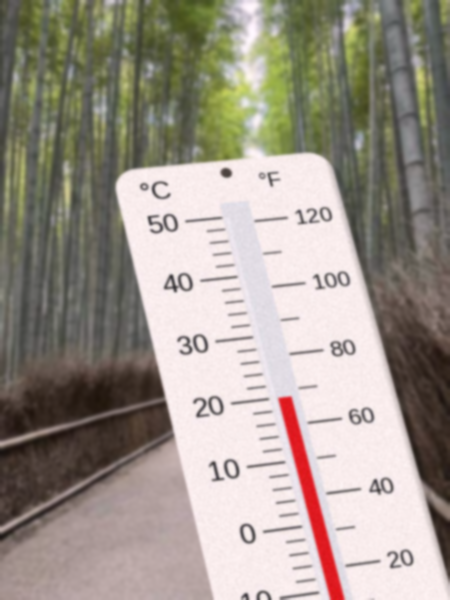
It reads value=20 unit=°C
